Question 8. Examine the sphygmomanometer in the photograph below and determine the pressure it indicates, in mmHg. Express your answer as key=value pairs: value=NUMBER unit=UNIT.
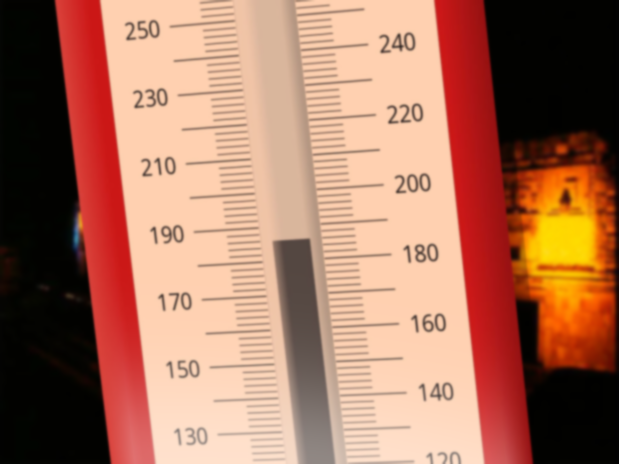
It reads value=186 unit=mmHg
